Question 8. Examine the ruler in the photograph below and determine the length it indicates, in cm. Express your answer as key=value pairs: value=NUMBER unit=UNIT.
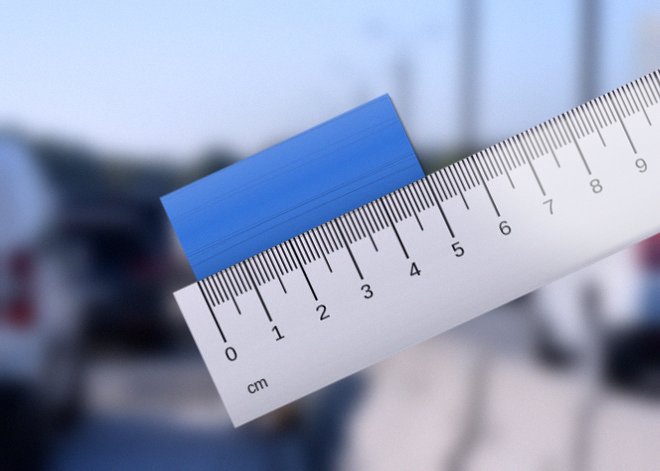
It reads value=5 unit=cm
